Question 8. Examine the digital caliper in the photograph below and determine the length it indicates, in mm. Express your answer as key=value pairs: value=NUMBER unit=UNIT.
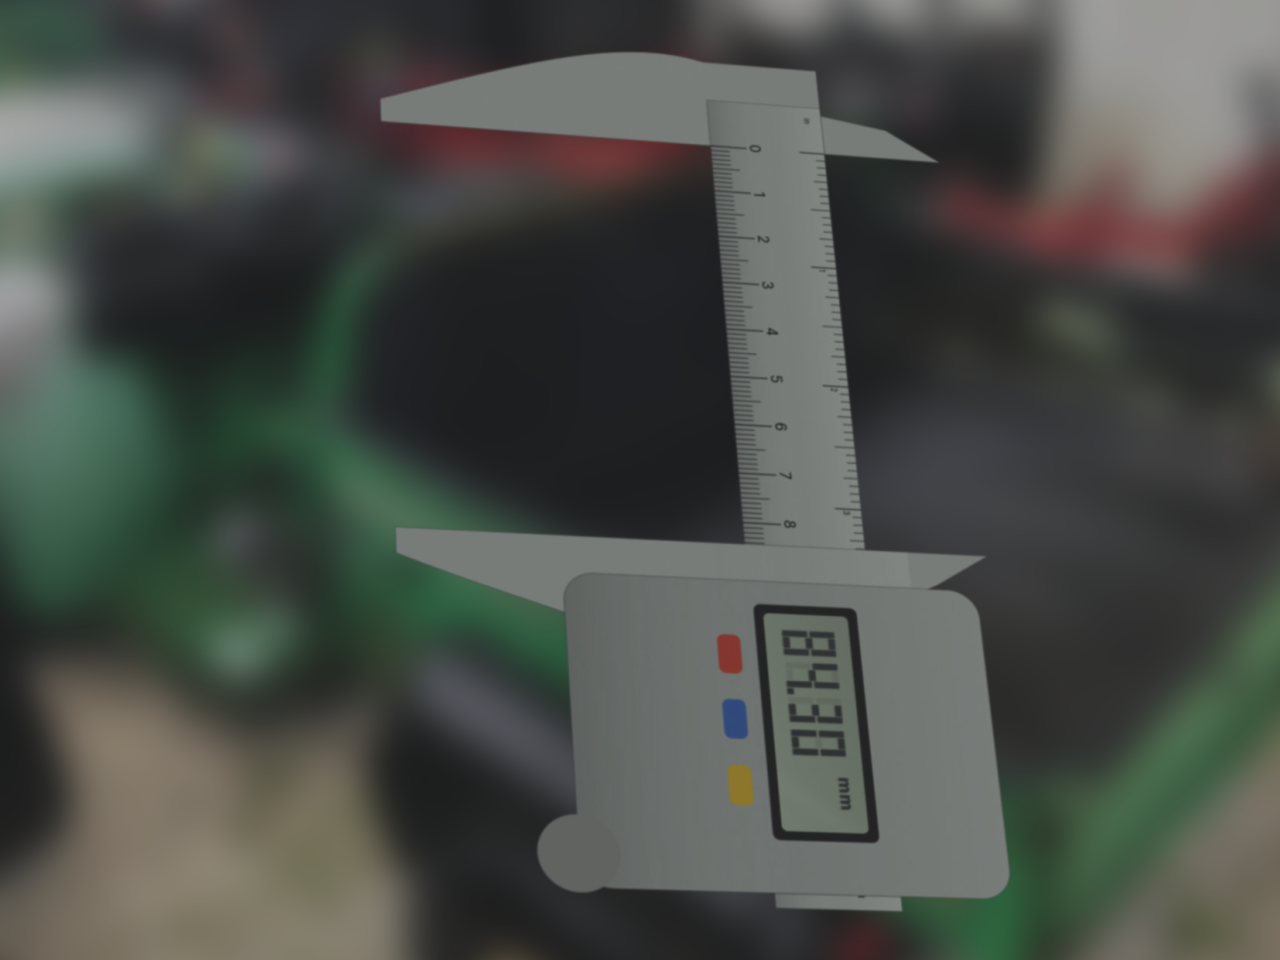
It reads value=84.30 unit=mm
